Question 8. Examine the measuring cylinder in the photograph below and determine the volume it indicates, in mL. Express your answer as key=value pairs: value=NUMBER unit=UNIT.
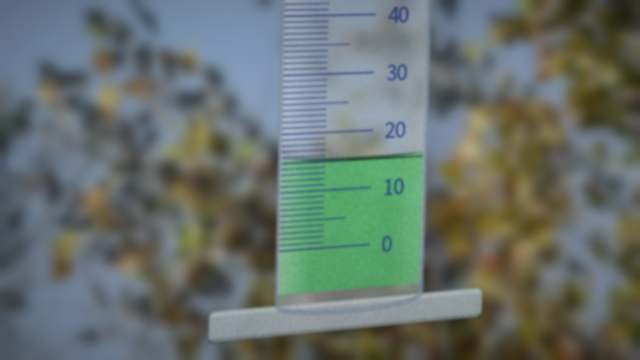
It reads value=15 unit=mL
